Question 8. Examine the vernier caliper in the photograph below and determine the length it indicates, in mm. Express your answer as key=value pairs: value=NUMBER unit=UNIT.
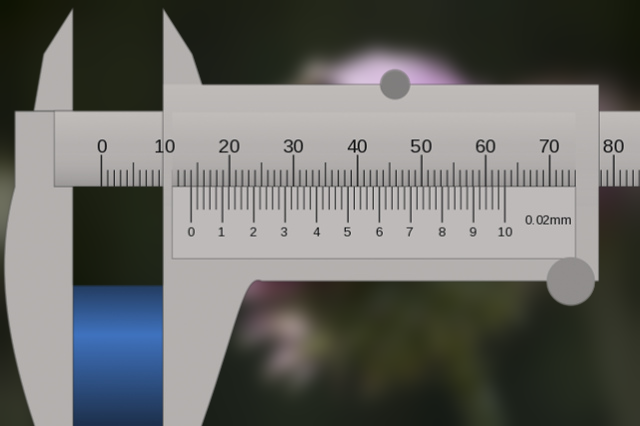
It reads value=14.0 unit=mm
